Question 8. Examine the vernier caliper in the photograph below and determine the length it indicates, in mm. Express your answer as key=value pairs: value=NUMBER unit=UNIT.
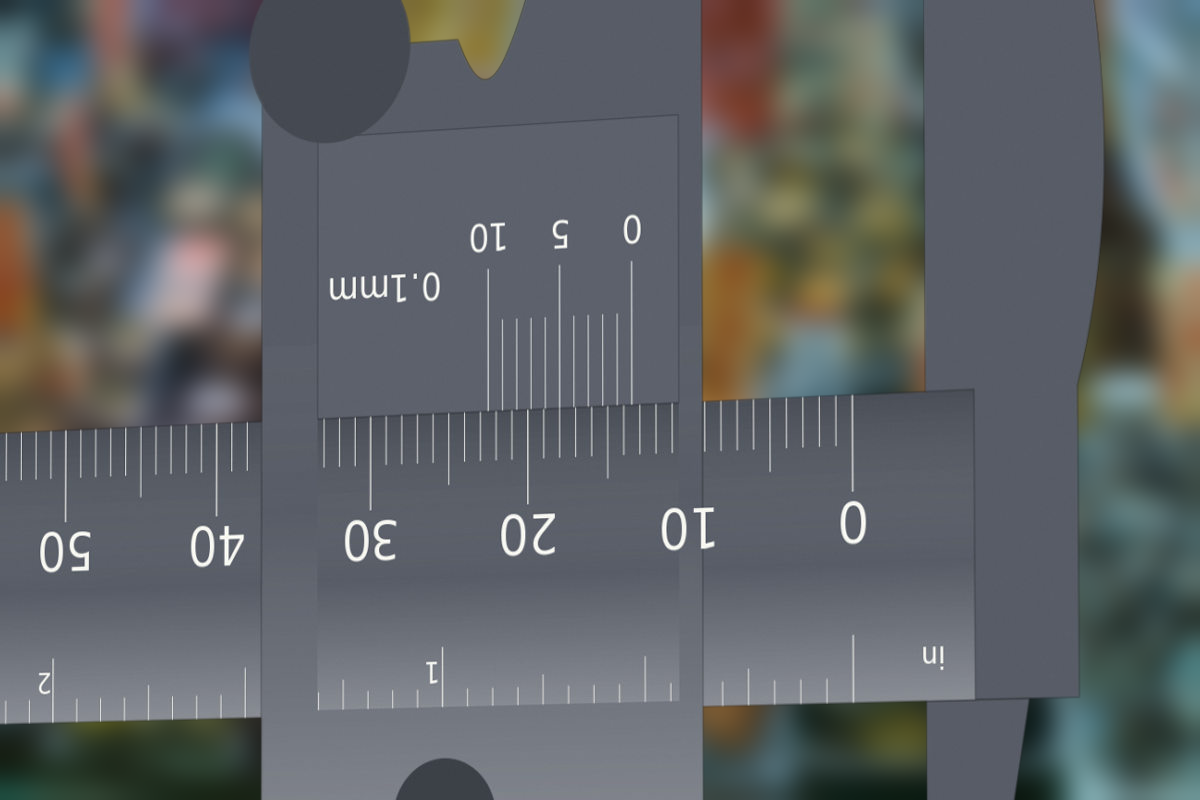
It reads value=13.5 unit=mm
